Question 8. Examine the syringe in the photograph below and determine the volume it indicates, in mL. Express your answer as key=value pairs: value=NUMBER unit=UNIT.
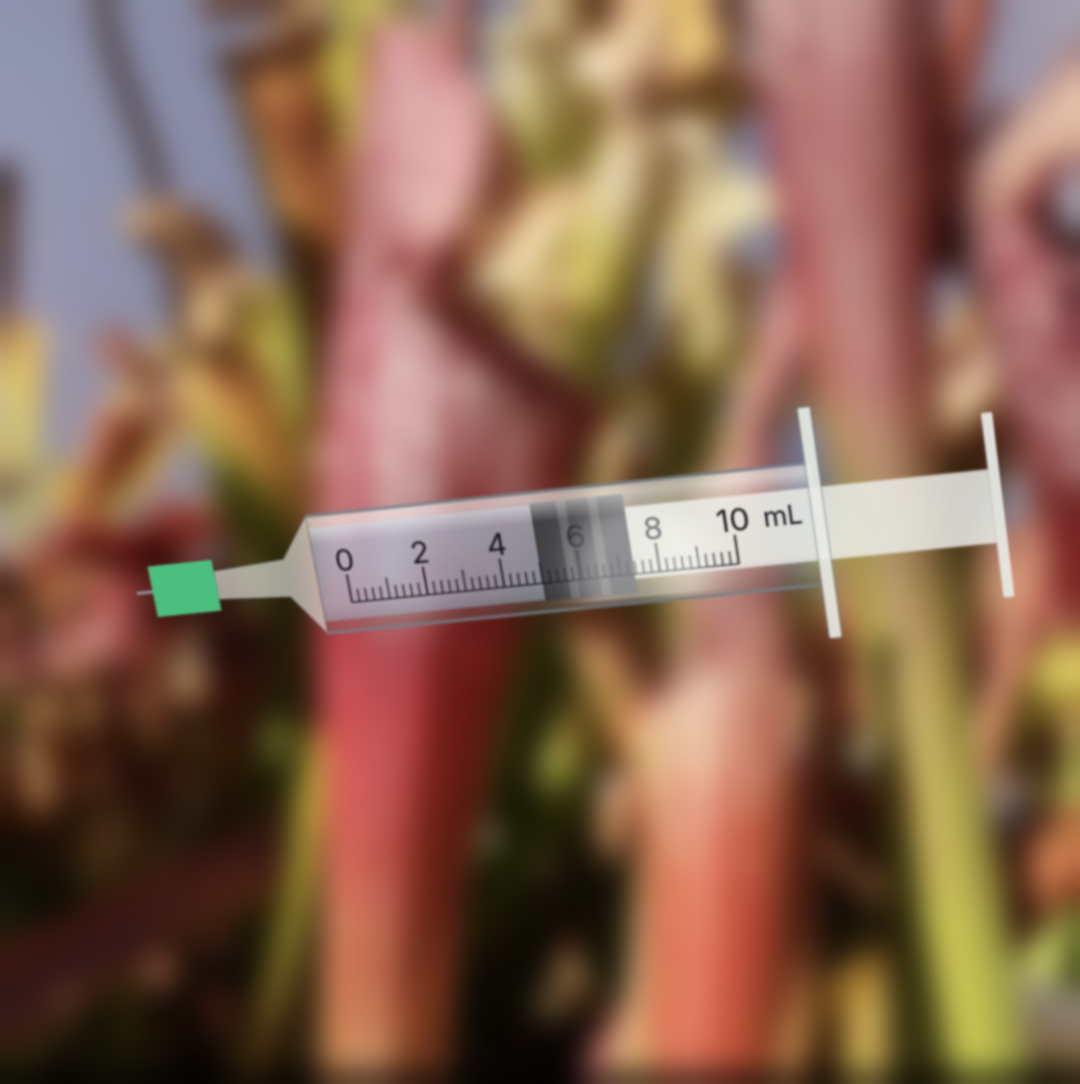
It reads value=5 unit=mL
